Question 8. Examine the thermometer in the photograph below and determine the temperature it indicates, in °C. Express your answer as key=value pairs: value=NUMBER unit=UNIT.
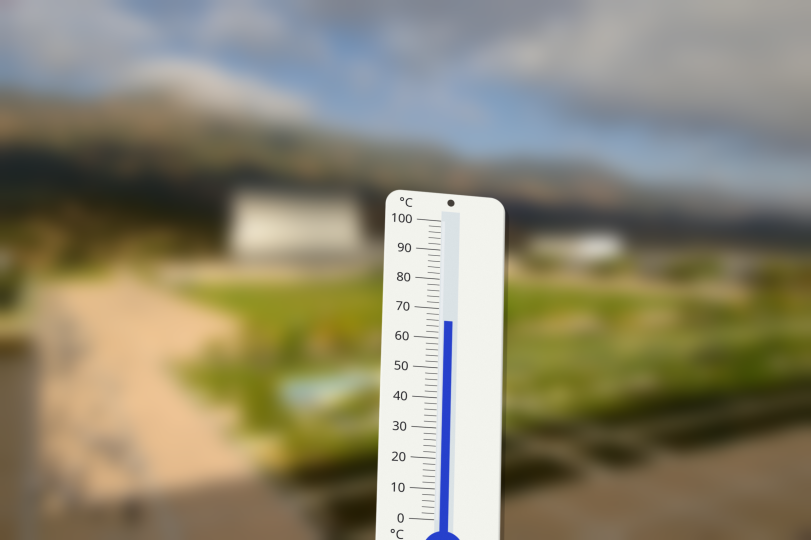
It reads value=66 unit=°C
